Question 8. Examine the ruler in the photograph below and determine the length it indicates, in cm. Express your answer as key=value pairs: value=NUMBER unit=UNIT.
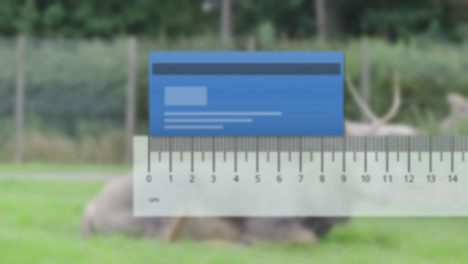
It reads value=9 unit=cm
